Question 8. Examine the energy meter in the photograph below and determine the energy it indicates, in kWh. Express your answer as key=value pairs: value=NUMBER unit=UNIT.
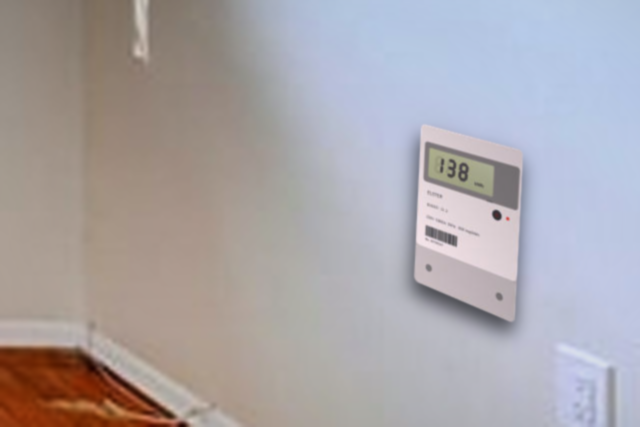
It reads value=138 unit=kWh
